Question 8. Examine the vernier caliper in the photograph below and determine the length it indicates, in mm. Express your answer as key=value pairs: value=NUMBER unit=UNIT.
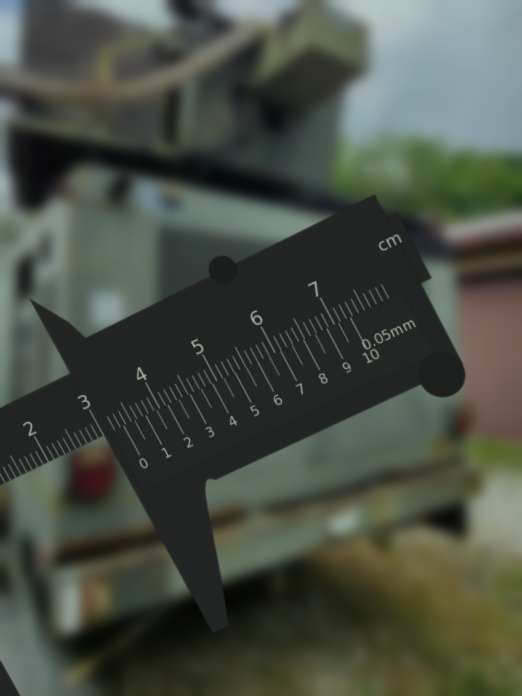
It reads value=33.6 unit=mm
